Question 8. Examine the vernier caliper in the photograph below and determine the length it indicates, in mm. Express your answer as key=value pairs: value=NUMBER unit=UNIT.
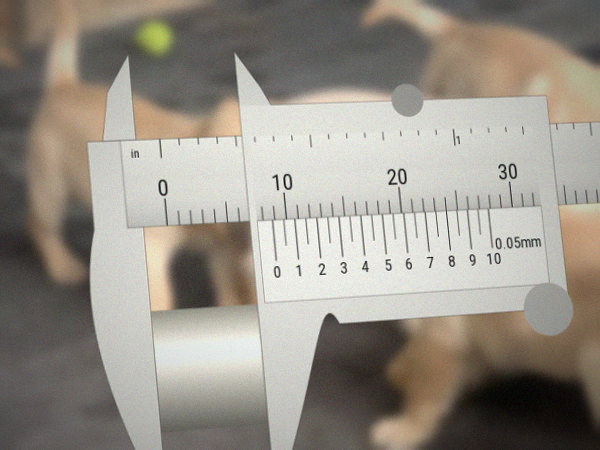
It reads value=8.8 unit=mm
